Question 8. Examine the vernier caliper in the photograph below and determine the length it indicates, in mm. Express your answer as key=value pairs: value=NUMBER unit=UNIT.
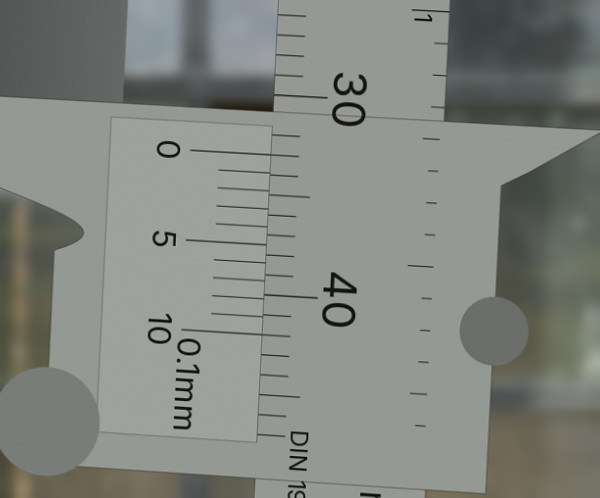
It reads value=33.0 unit=mm
